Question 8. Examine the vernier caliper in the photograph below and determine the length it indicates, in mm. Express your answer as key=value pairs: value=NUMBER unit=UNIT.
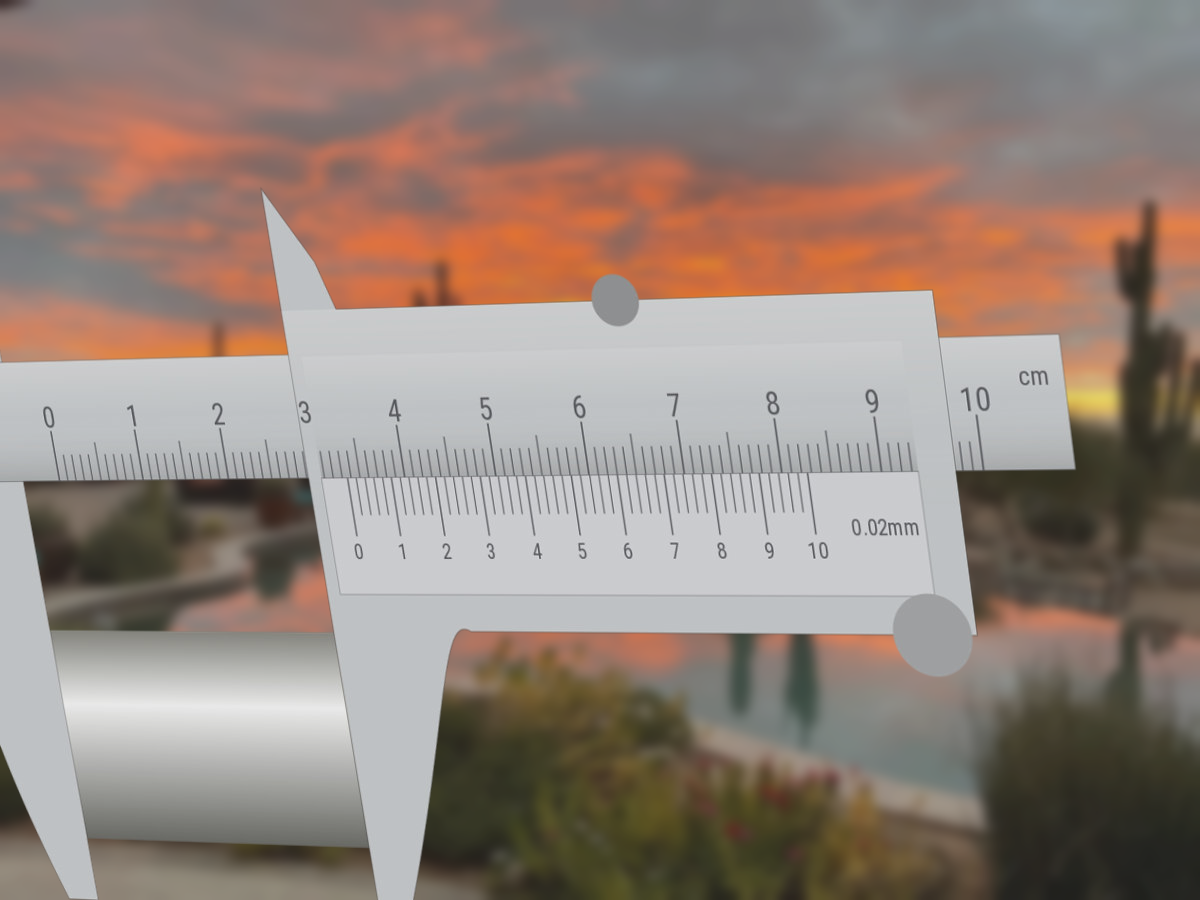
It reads value=33.6 unit=mm
